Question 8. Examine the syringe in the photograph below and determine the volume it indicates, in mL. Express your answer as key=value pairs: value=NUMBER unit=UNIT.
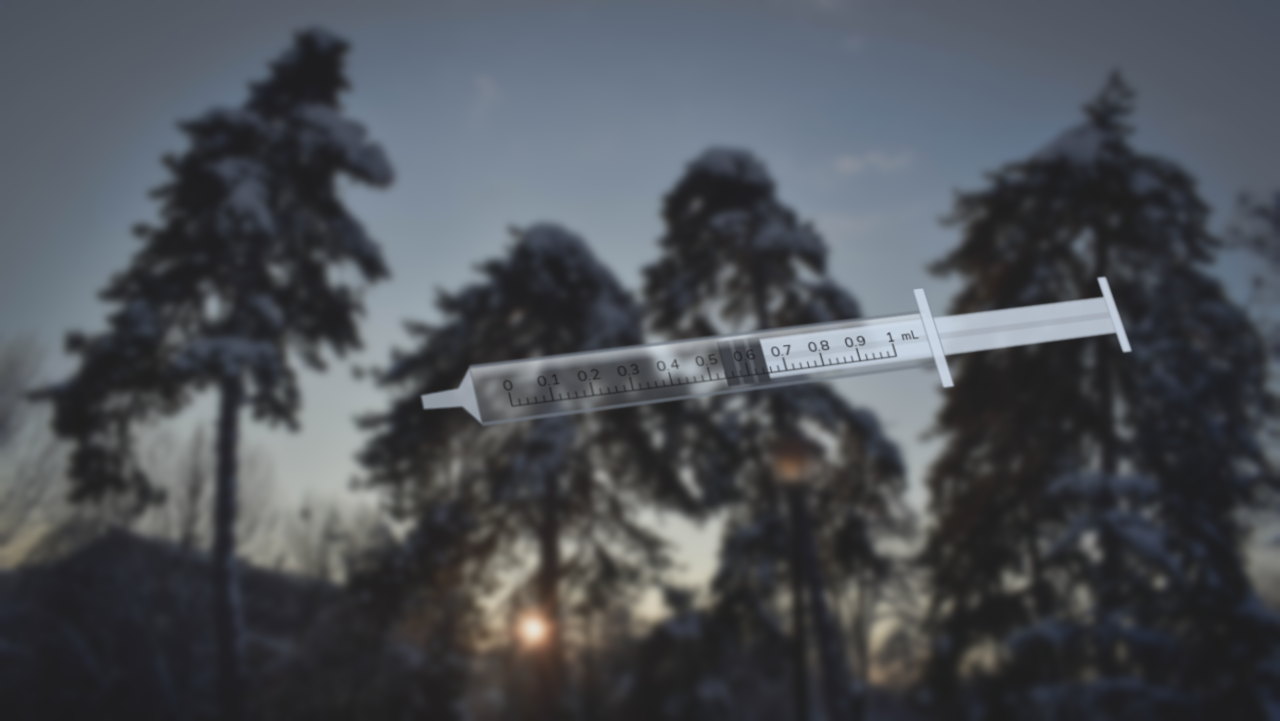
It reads value=0.54 unit=mL
